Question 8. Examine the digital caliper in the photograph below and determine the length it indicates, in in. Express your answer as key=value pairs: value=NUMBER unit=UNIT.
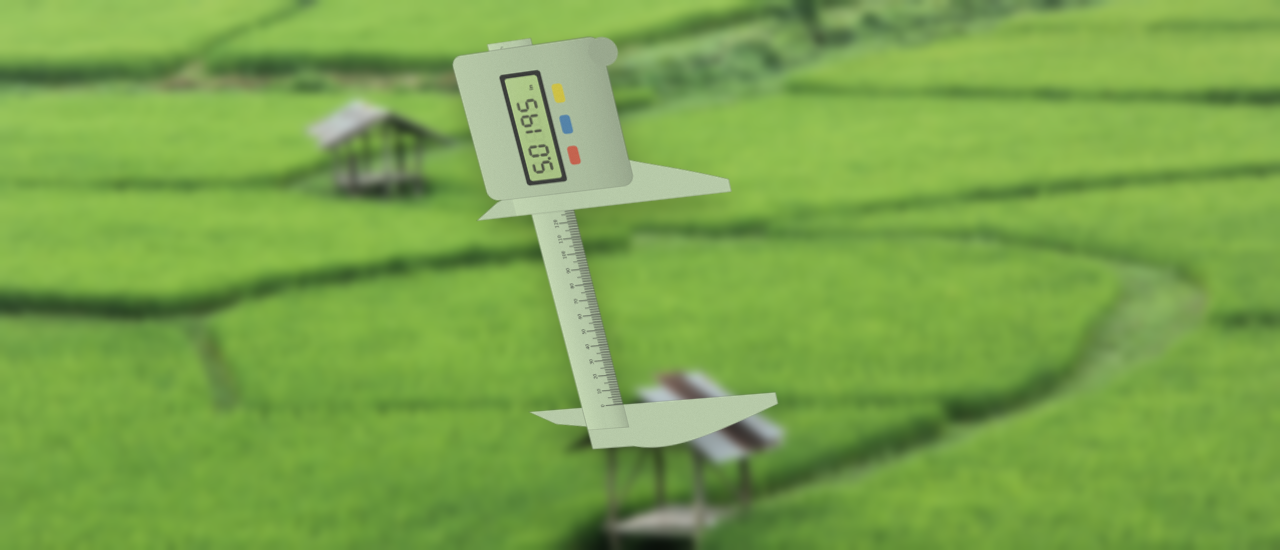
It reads value=5.0195 unit=in
